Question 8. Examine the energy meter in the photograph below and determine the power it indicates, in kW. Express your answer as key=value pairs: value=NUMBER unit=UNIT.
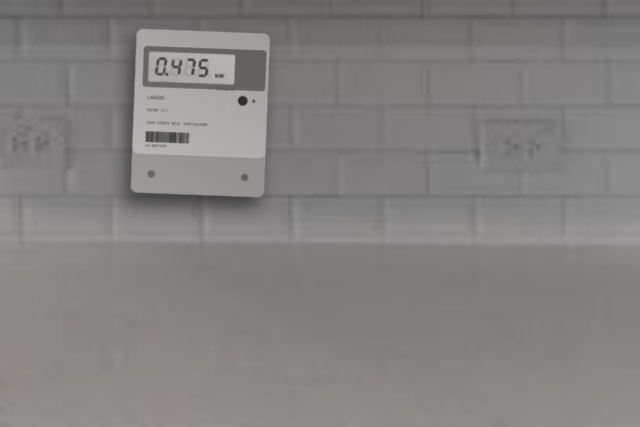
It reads value=0.475 unit=kW
